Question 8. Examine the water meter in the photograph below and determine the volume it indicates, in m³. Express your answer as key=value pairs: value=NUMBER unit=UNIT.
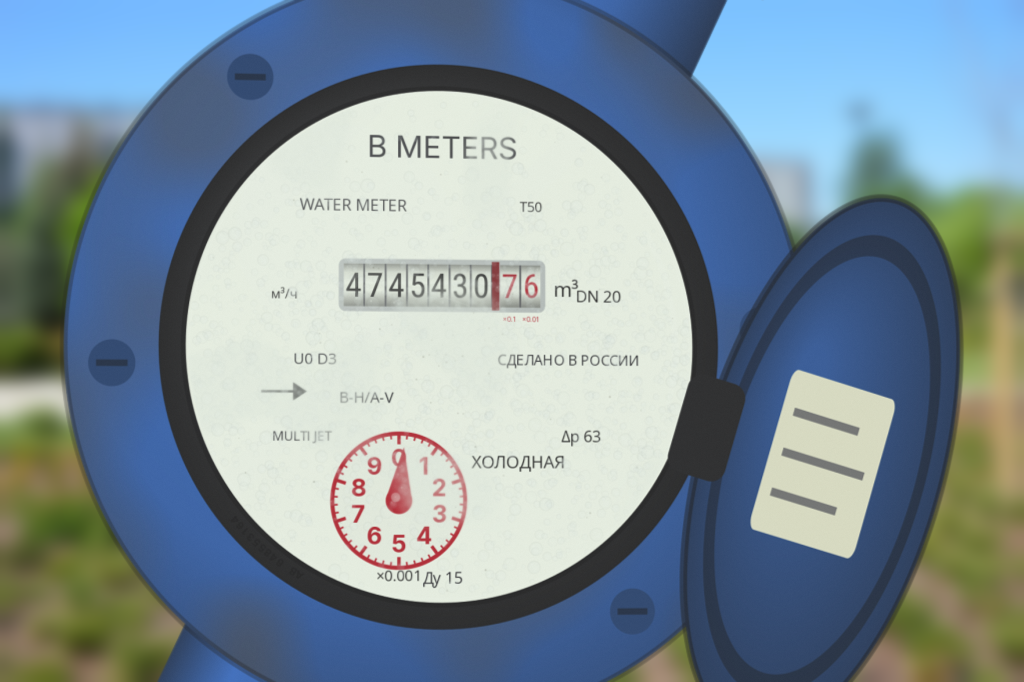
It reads value=4745430.760 unit=m³
